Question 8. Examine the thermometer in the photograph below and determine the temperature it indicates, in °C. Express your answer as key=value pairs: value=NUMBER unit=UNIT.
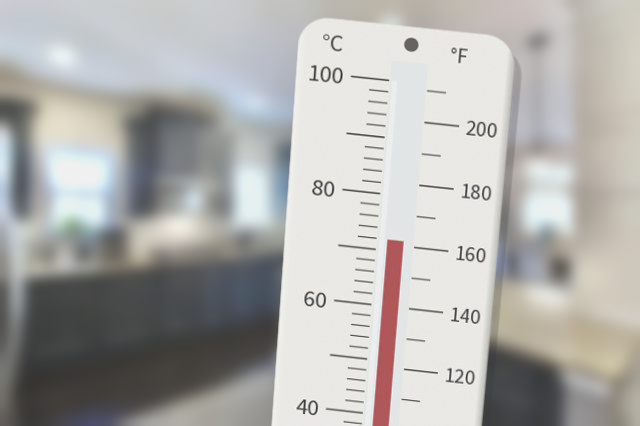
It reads value=72 unit=°C
